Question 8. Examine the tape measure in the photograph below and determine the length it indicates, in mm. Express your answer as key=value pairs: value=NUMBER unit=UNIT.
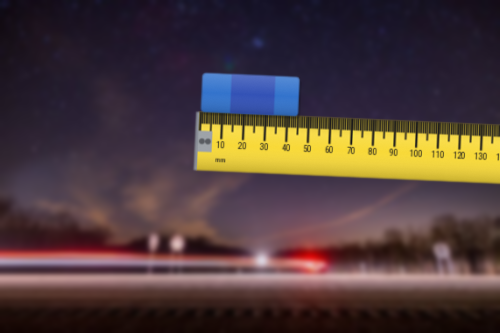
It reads value=45 unit=mm
